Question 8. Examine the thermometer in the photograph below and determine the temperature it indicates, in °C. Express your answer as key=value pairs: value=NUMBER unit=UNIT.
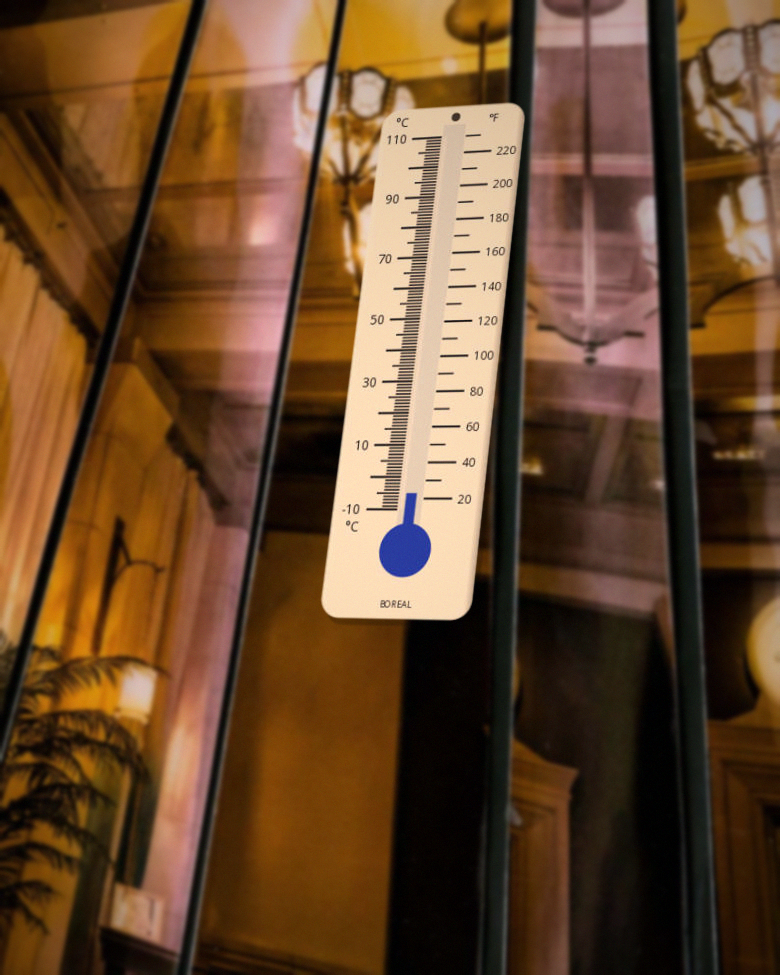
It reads value=-5 unit=°C
